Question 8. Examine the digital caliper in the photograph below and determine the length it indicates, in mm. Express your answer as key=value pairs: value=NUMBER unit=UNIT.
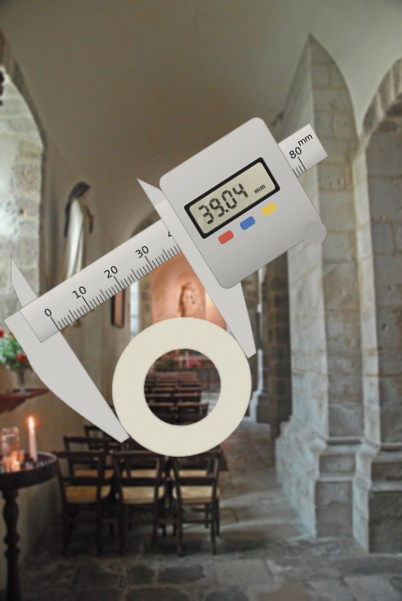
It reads value=39.04 unit=mm
